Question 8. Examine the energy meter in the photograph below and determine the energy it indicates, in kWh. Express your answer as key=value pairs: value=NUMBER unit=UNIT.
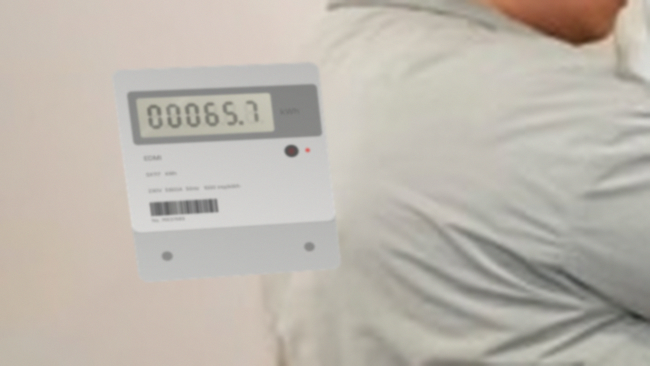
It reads value=65.7 unit=kWh
